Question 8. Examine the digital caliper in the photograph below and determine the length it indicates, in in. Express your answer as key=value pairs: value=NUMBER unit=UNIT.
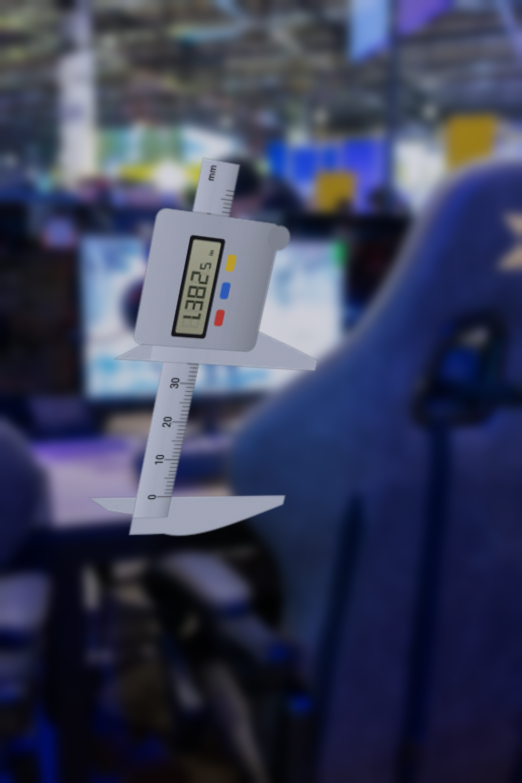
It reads value=1.3825 unit=in
